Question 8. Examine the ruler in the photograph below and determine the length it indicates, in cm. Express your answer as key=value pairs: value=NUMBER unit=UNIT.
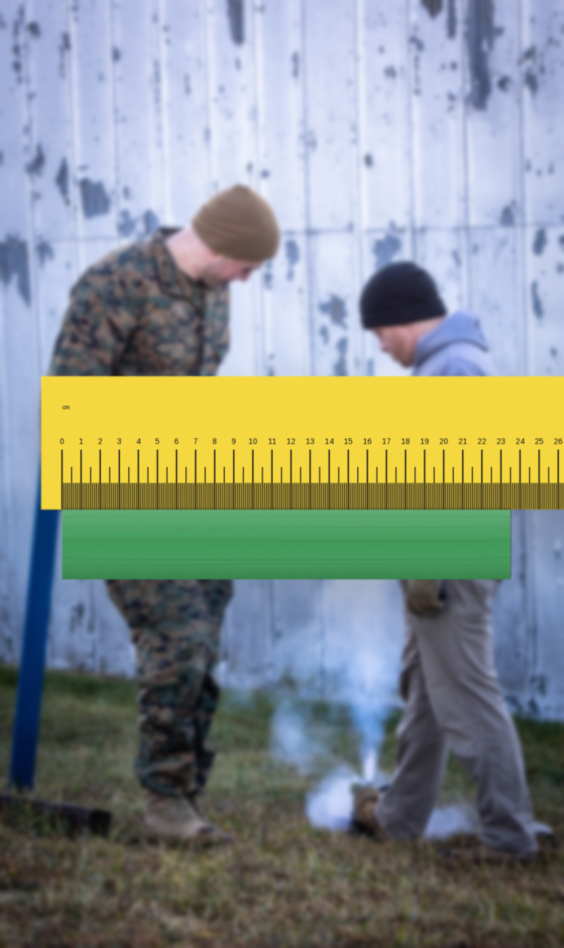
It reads value=23.5 unit=cm
